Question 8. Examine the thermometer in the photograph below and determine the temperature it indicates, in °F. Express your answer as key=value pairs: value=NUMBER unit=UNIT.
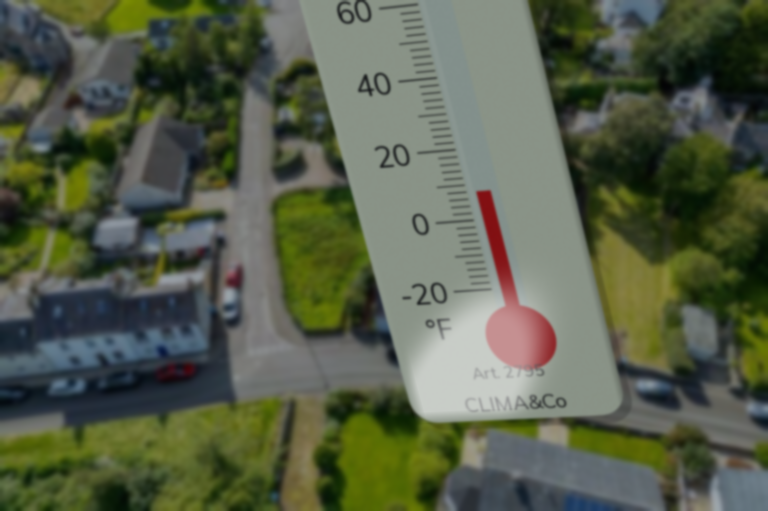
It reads value=8 unit=°F
